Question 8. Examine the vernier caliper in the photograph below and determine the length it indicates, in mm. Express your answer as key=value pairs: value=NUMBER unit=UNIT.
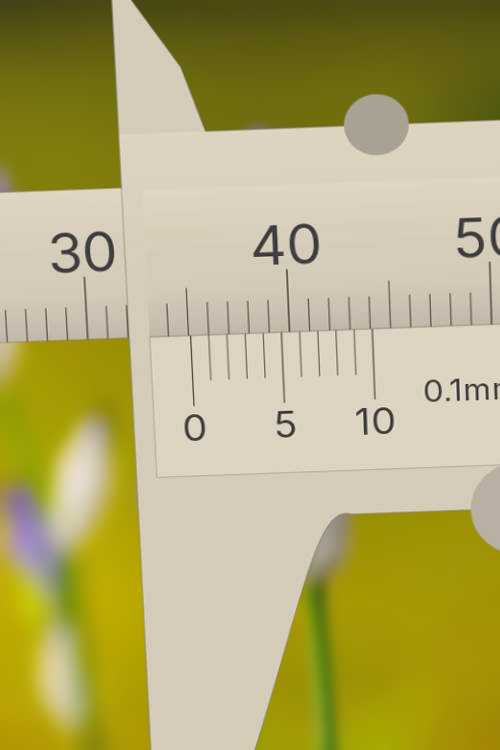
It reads value=35.1 unit=mm
